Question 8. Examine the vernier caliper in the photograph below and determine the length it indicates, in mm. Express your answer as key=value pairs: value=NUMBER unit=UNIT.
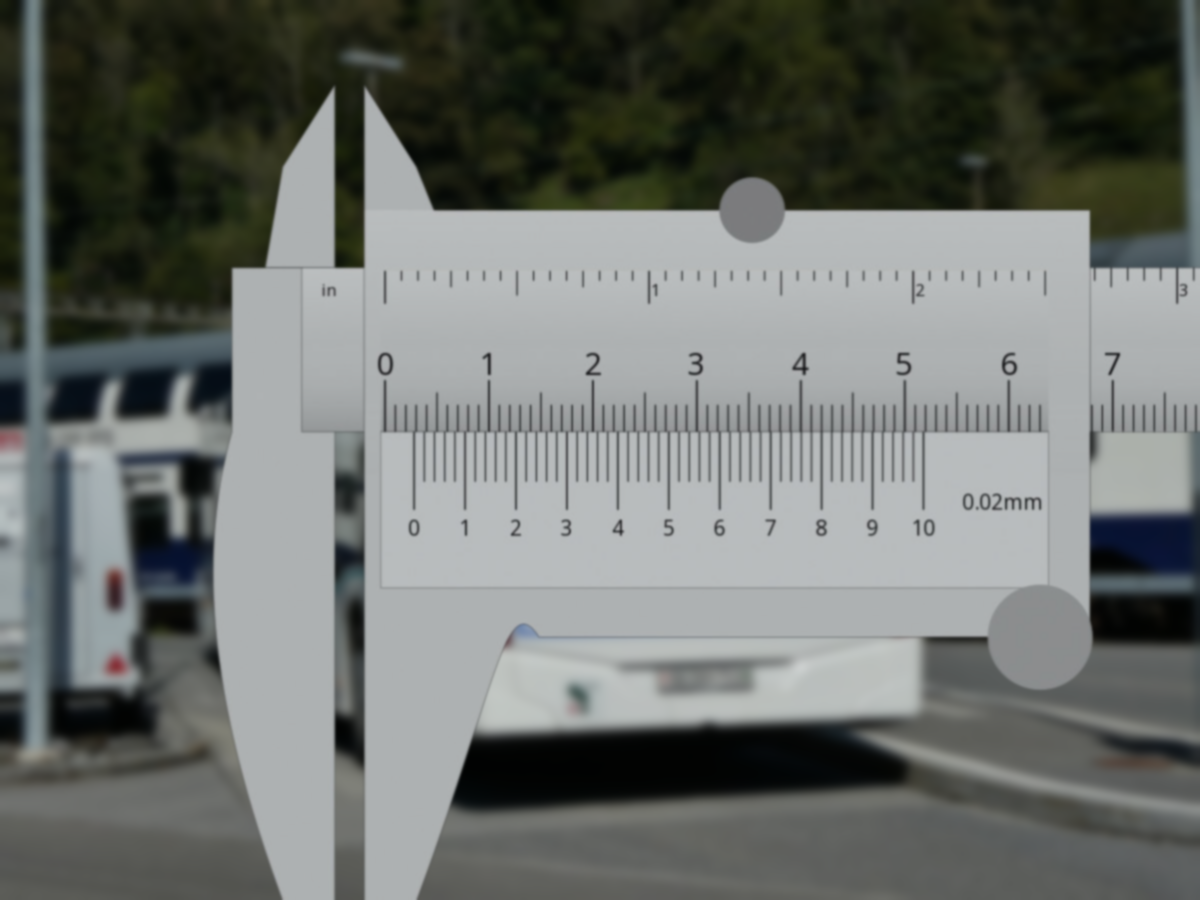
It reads value=2.8 unit=mm
